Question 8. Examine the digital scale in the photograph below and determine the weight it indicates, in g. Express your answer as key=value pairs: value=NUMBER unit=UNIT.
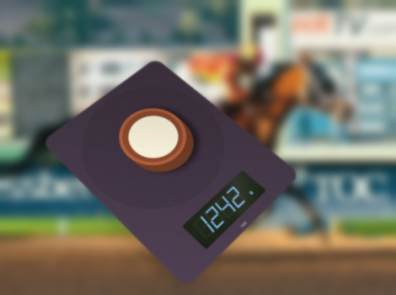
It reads value=1242 unit=g
